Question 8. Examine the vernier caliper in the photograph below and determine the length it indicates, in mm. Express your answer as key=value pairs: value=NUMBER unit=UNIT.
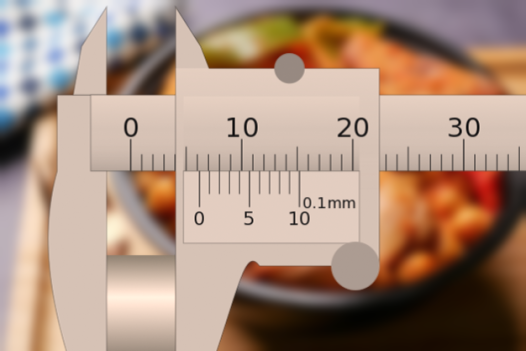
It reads value=6.2 unit=mm
